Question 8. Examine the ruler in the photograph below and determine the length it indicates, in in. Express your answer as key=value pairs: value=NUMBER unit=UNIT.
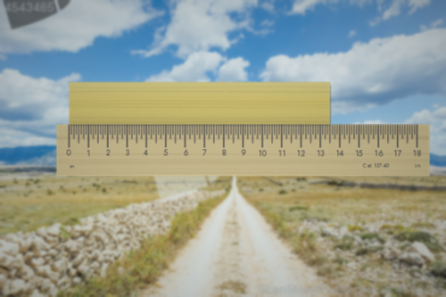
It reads value=13.5 unit=in
